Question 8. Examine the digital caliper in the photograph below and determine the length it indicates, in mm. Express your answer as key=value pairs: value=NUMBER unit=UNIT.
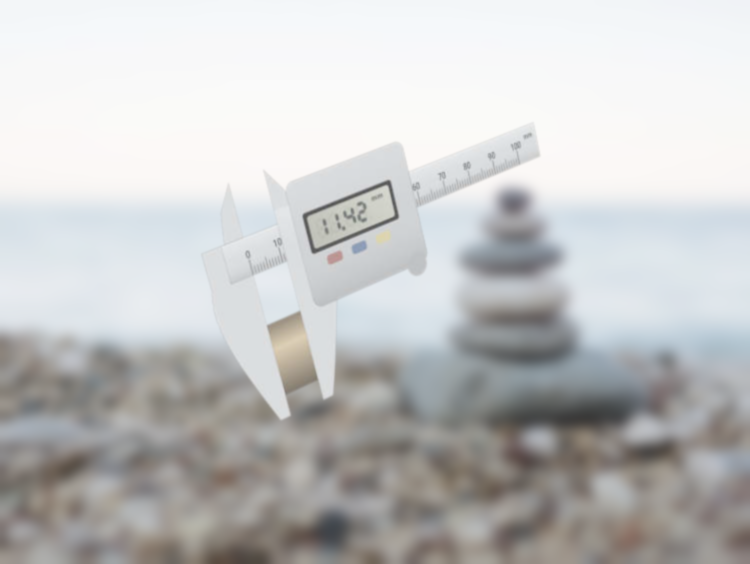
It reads value=11.42 unit=mm
